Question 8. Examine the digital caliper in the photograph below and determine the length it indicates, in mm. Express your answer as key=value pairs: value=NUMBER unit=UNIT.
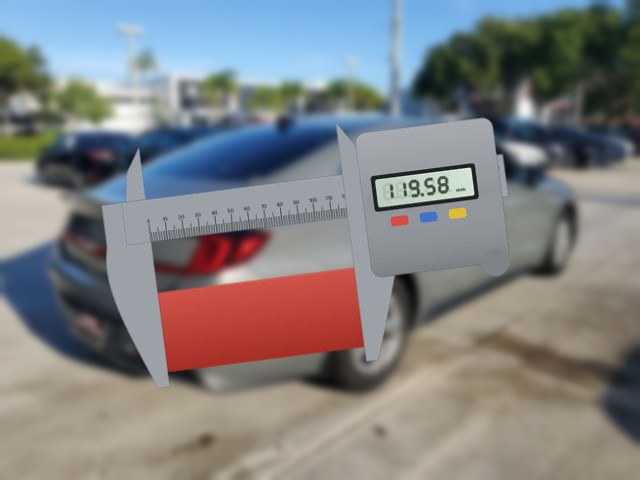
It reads value=119.58 unit=mm
